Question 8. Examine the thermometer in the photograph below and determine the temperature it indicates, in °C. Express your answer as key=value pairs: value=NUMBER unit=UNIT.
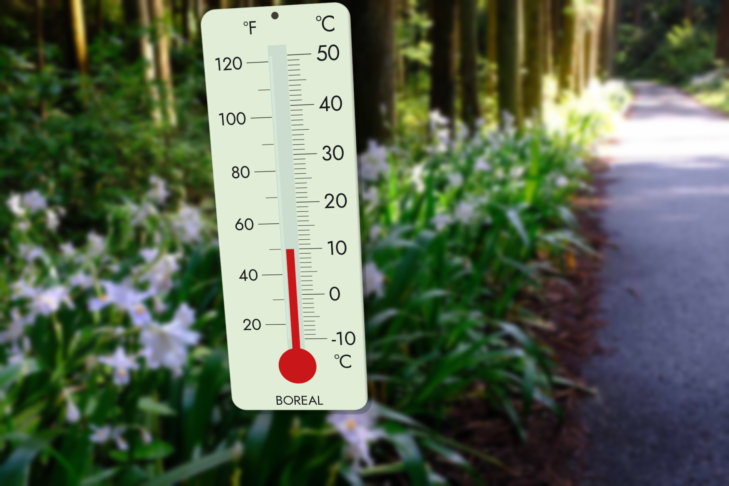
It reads value=10 unit=°C
